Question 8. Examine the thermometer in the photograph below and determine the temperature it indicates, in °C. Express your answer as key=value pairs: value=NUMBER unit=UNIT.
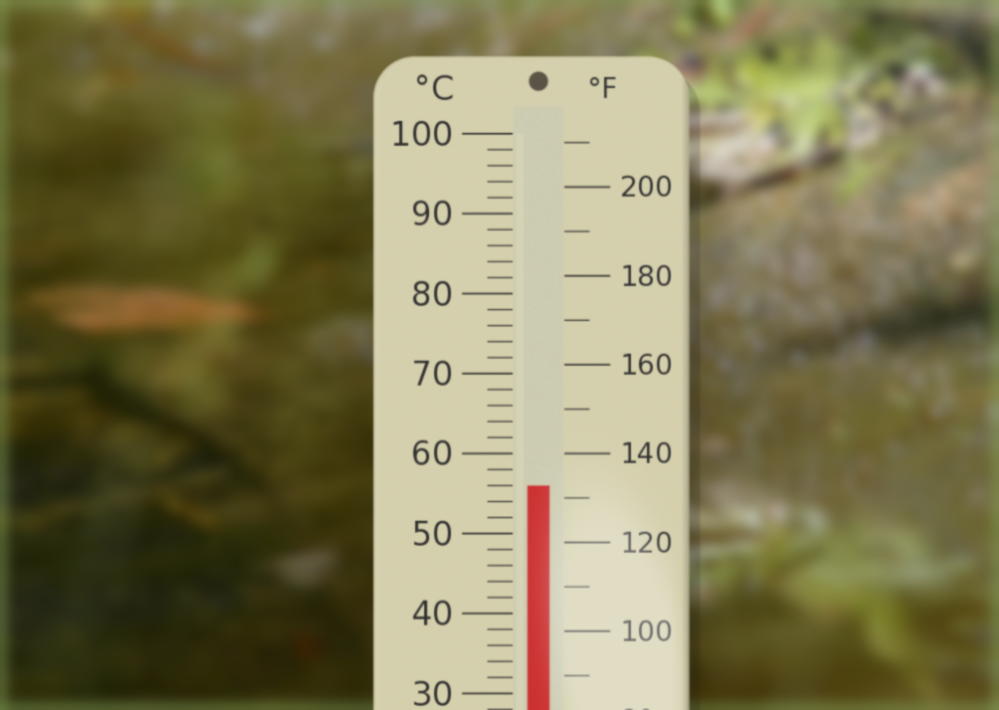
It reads value=56 unit=°C
